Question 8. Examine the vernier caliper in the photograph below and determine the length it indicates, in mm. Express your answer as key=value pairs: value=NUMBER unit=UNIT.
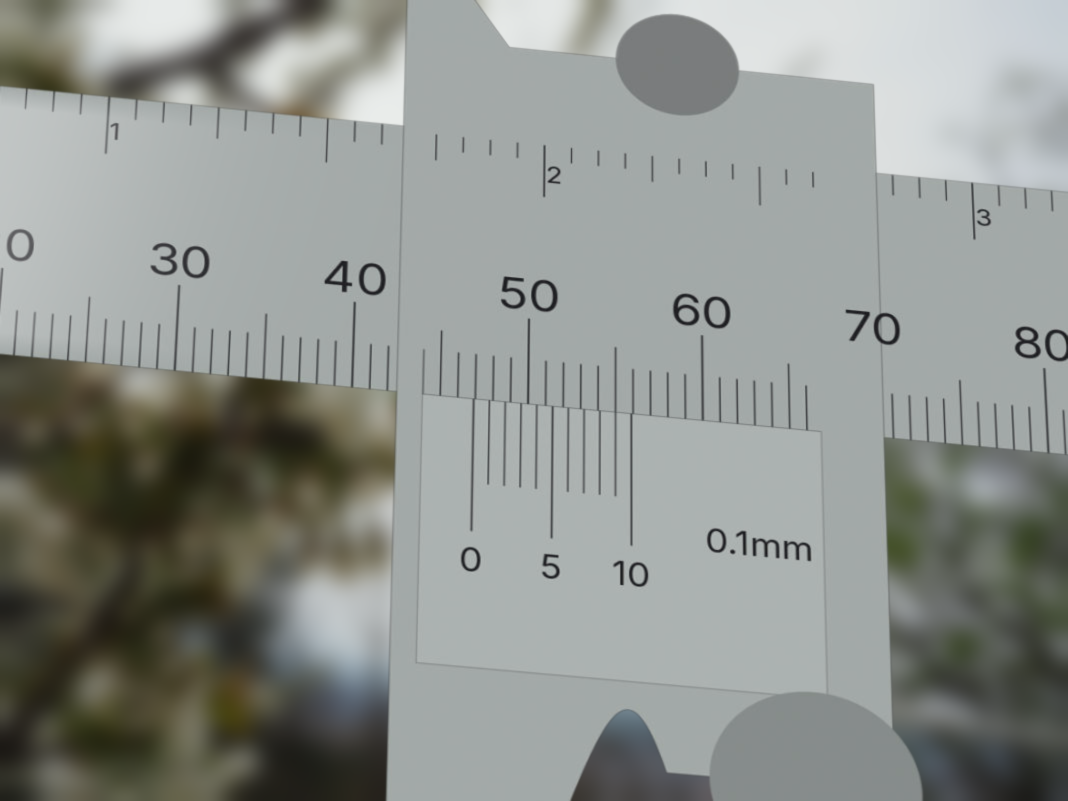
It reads value=46.9 unit=mm
